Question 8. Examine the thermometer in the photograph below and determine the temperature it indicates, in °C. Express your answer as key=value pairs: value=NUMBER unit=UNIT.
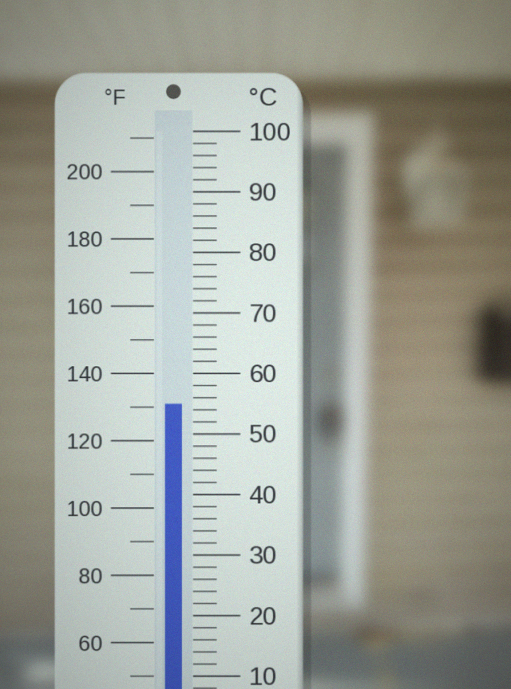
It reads value=55 unit=°C
